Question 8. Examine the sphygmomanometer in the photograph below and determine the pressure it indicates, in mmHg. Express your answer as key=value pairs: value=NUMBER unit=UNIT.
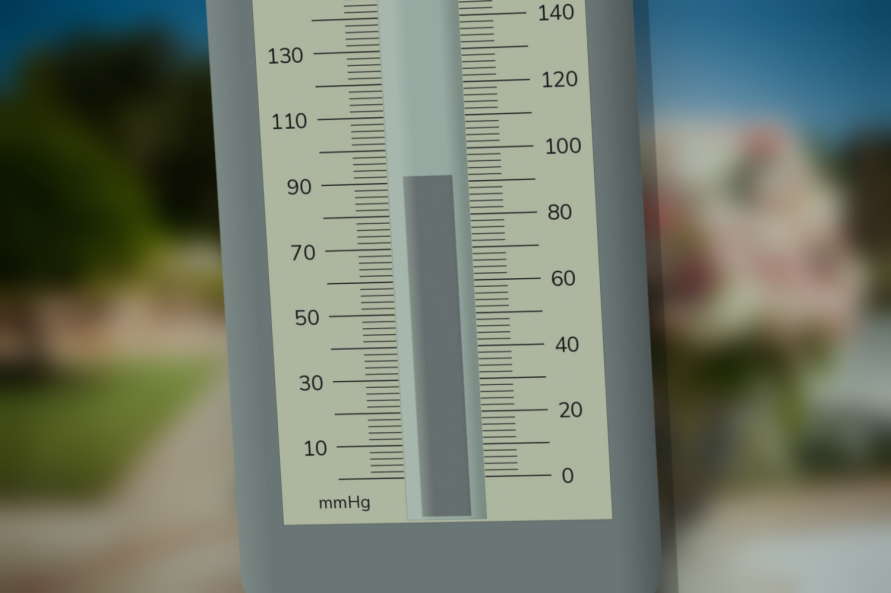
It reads value=92 unit=mmHg
